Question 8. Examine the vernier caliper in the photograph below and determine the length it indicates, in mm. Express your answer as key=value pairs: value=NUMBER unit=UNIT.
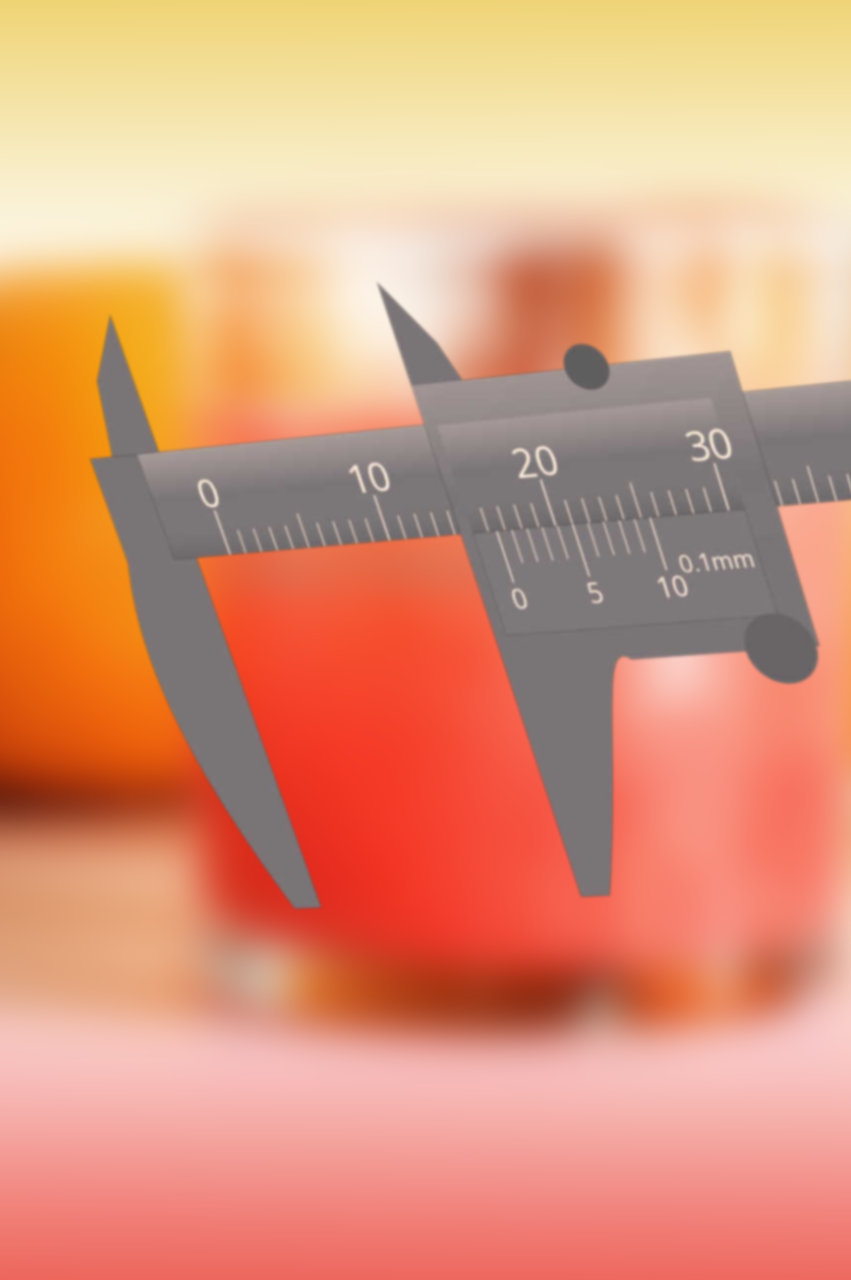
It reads value=16.5 unit=mm
